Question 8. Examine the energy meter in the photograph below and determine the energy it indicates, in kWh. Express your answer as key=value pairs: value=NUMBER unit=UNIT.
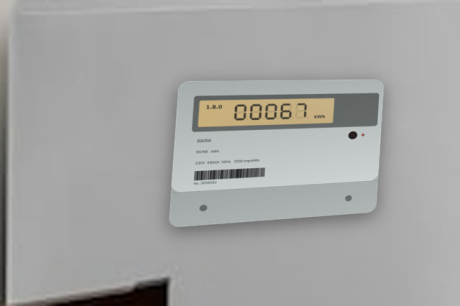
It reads value=67 unit=kWh
